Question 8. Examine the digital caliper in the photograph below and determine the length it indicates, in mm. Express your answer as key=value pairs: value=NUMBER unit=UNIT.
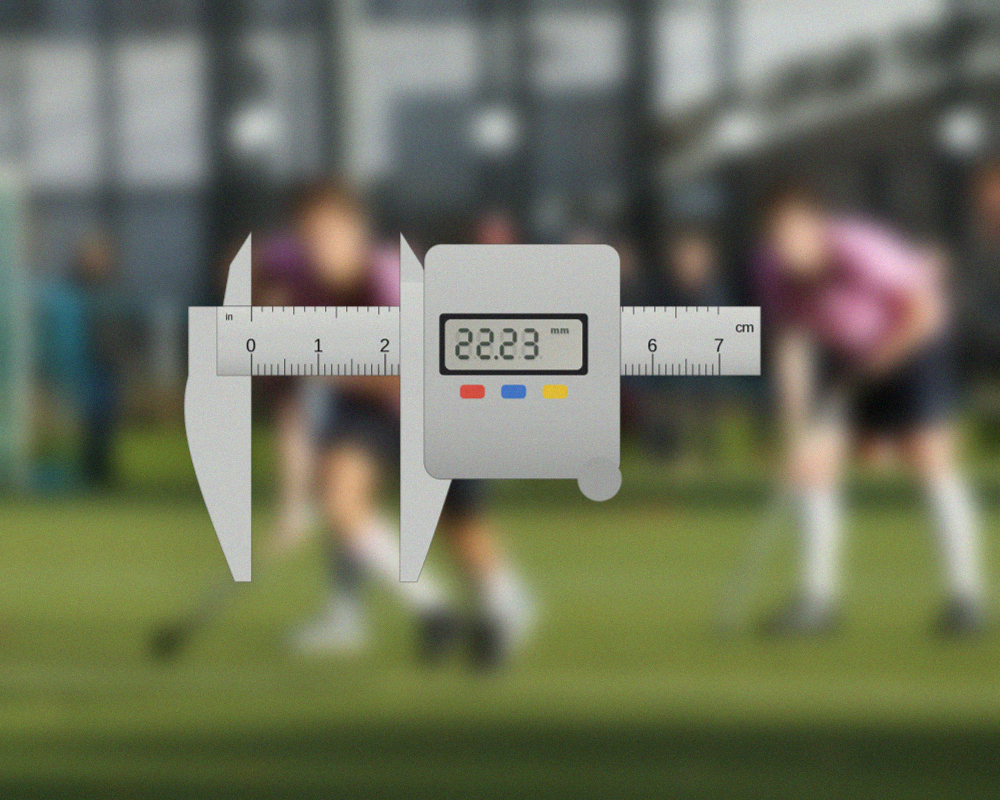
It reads value=22.23 unit=mm
